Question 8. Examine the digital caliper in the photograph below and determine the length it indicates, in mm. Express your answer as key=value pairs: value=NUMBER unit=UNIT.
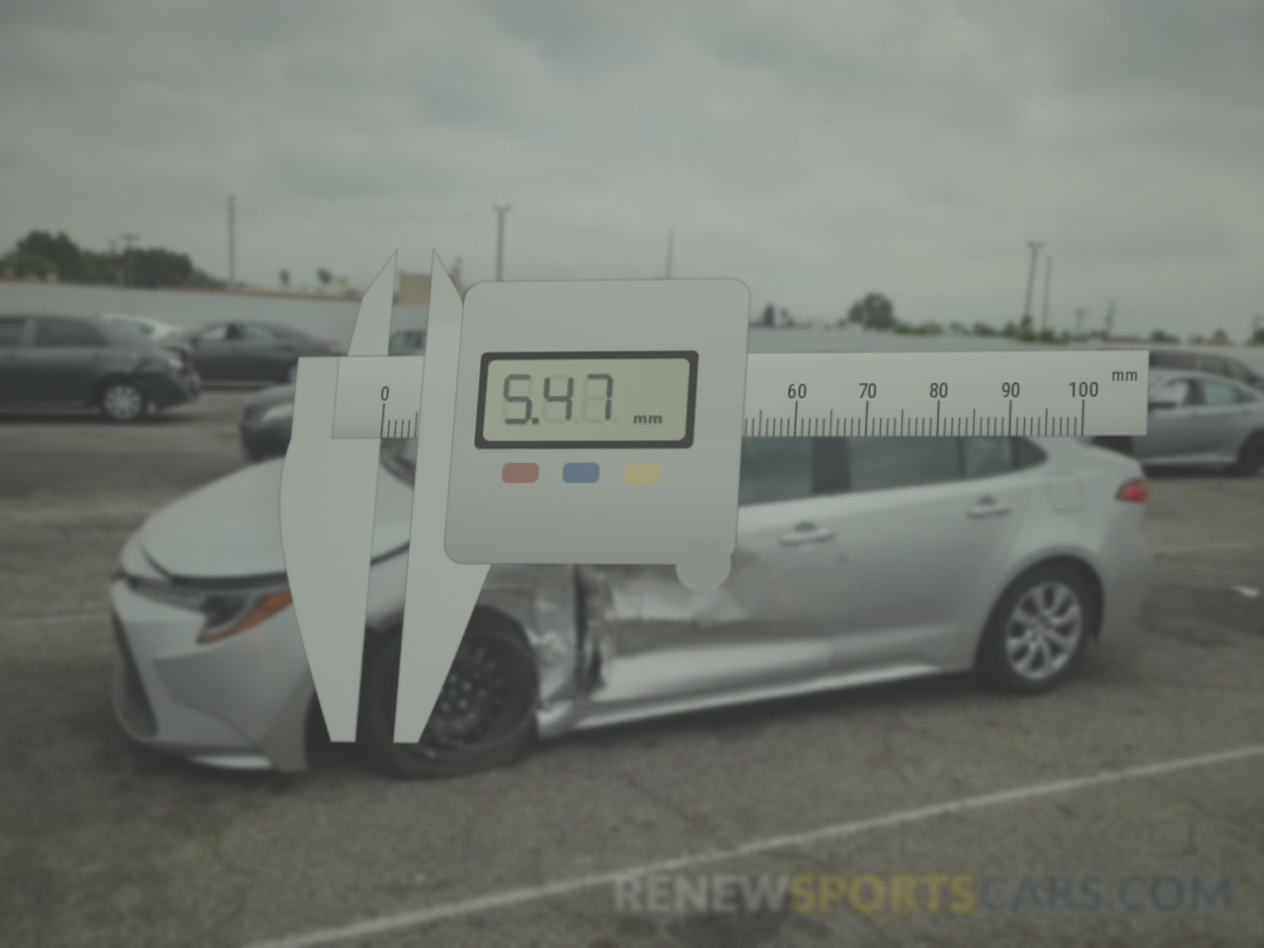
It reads value=5.47 unit=mm
